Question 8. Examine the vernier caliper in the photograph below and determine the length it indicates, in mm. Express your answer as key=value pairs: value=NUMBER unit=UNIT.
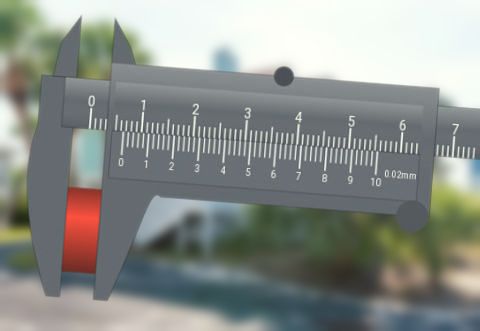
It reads value=6.5 unit=mm
